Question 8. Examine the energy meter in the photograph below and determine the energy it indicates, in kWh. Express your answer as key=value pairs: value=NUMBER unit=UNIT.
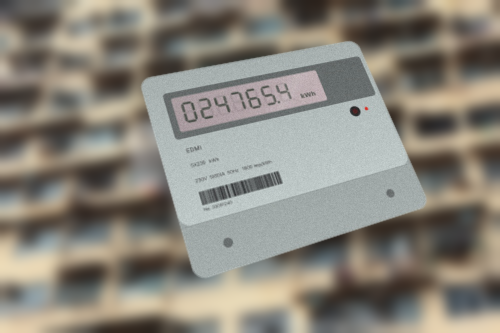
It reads value=24765.4 unit=kWh
